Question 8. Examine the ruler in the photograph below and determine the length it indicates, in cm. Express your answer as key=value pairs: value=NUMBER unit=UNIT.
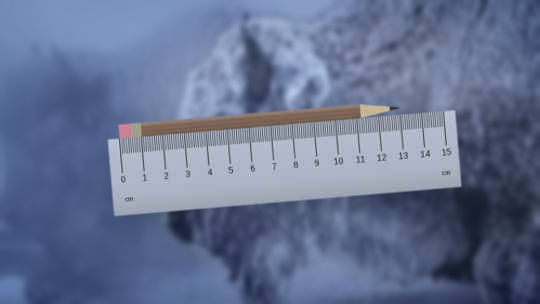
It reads value=13 unit=cm
